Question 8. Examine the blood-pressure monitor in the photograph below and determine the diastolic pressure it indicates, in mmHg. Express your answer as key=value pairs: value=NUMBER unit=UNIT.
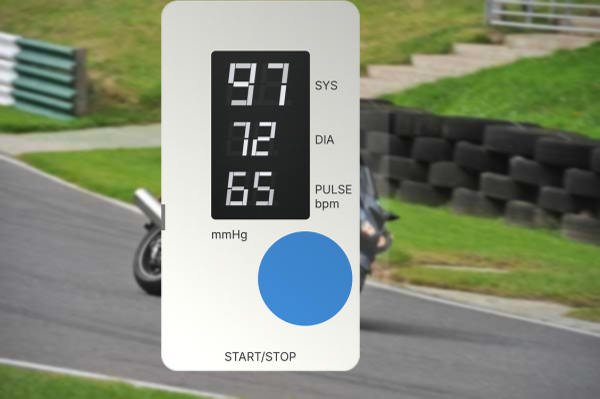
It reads value=72 unit=mmHg
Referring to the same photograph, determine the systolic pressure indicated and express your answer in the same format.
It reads value=97 unit=mmHg
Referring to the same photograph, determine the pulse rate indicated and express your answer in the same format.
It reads value=65 unit=bpm
